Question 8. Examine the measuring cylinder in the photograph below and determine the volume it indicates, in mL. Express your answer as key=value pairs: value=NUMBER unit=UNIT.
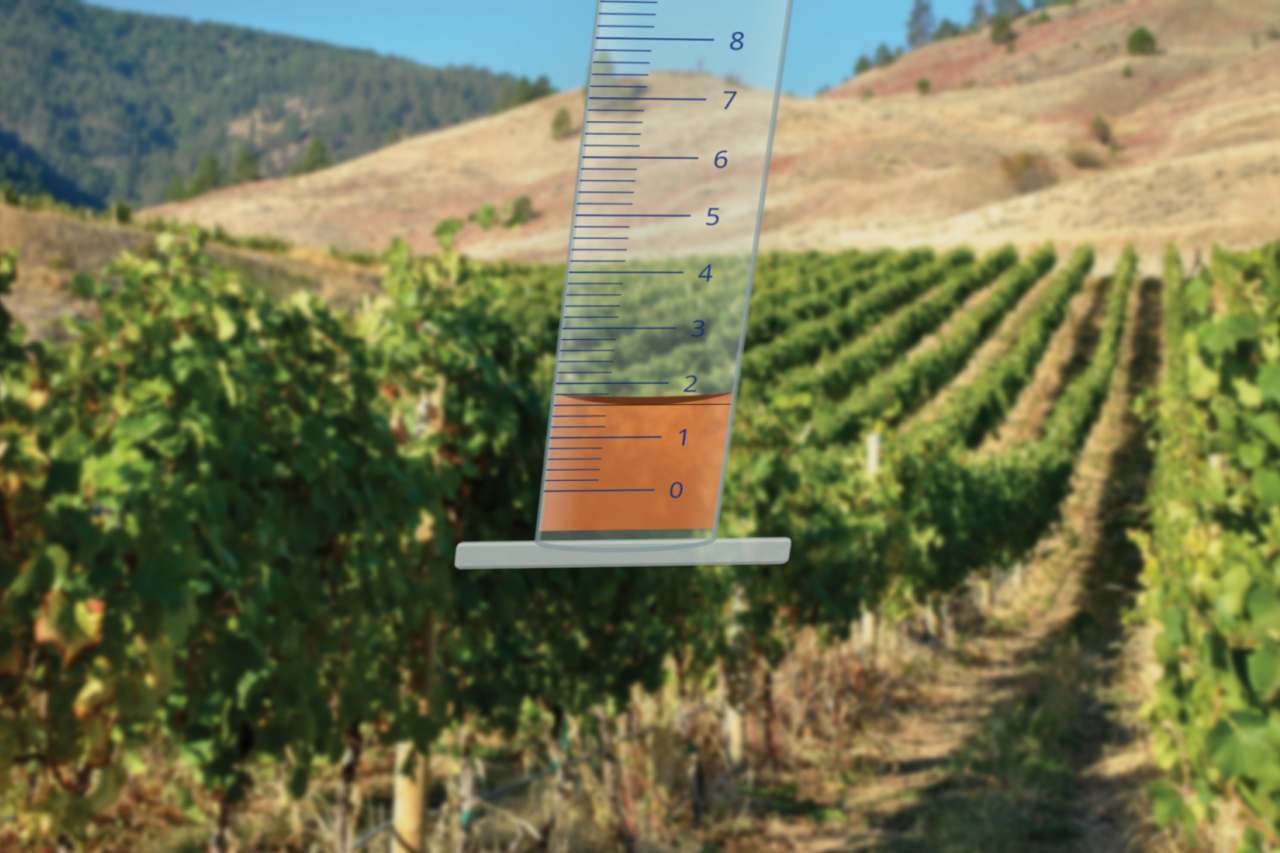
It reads value=1.6 unit=mL
